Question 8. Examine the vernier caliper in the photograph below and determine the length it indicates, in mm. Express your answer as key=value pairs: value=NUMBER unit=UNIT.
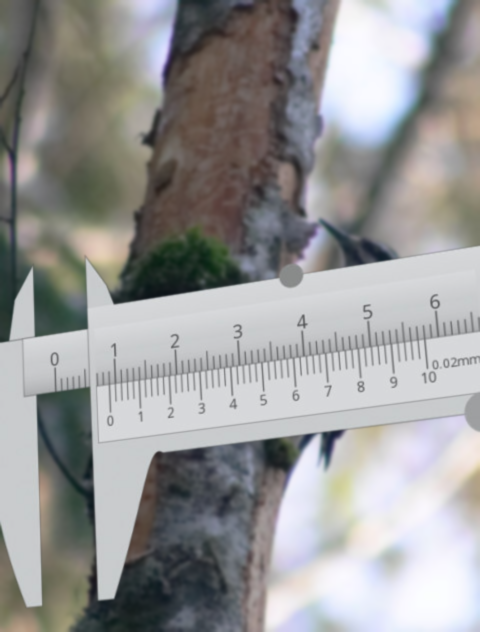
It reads value=9.0 unit=mm
